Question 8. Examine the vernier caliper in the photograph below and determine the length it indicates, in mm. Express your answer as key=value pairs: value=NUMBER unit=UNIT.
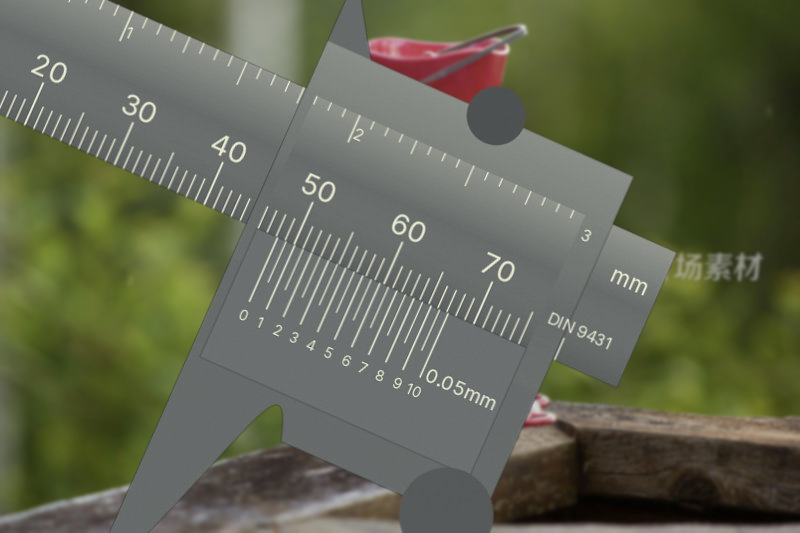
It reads value=48.2 unit=mm
